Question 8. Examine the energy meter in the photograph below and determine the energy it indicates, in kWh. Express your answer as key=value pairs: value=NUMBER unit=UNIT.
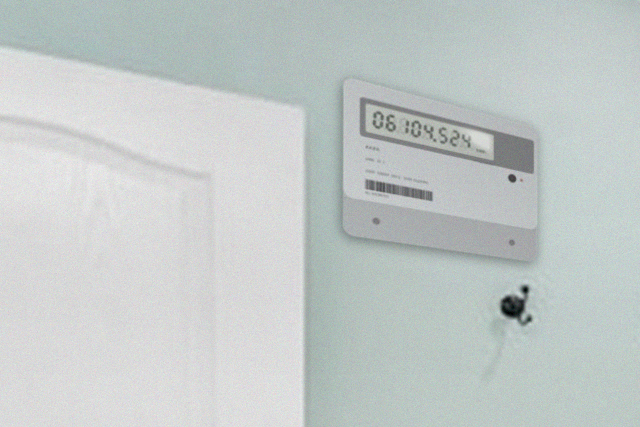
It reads value=6104.524 unit=kWh
